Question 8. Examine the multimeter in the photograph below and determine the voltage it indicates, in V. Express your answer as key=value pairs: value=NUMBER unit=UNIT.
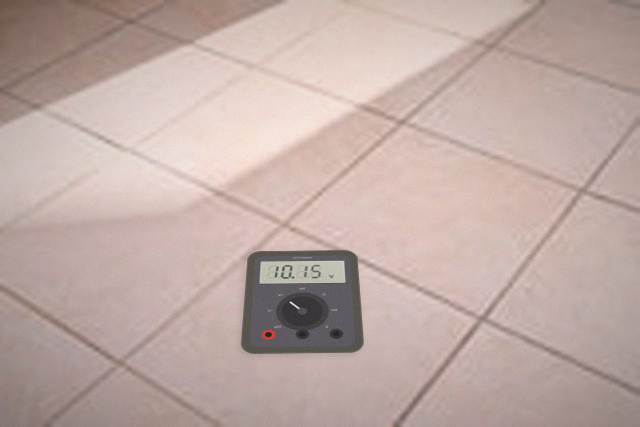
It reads value=10.15 unit=V
